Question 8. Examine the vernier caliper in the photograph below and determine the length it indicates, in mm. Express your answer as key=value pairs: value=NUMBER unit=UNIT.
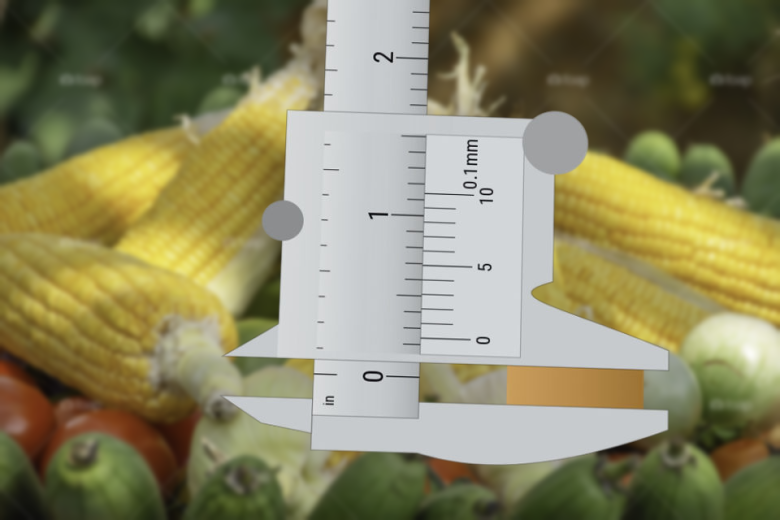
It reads value=2.4 unit=mm
